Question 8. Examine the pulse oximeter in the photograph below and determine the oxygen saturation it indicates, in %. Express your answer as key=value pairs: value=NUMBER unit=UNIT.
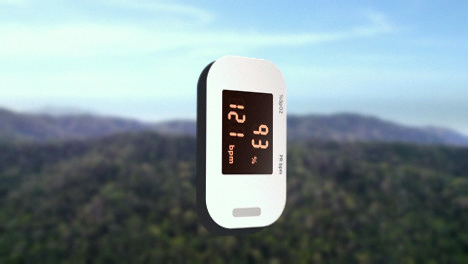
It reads value=93 unit=%
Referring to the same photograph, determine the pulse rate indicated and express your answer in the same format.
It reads value=121 unit=bpm
